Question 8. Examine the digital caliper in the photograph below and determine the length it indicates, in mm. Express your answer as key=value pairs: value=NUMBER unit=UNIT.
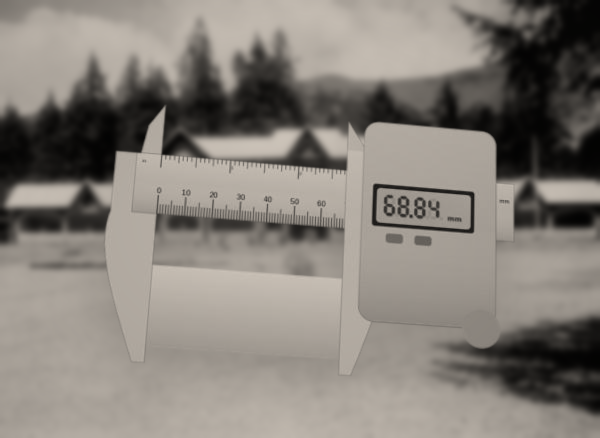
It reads value=68.84 unit=mm
